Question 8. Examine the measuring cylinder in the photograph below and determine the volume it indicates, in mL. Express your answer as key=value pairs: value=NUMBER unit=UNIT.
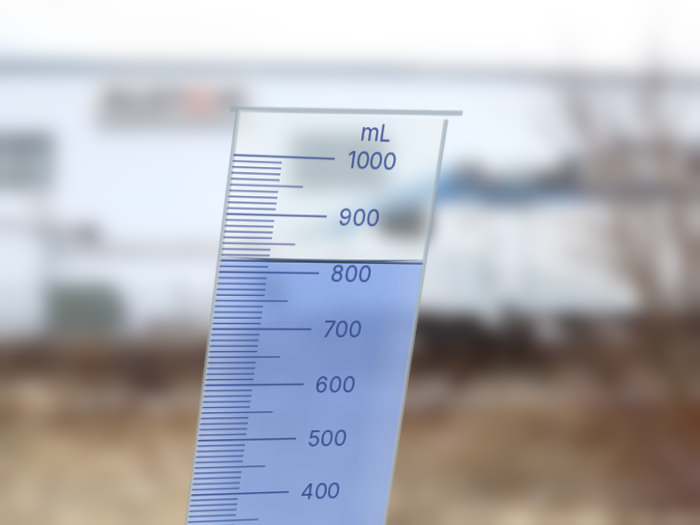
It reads value=820 unit=mL
